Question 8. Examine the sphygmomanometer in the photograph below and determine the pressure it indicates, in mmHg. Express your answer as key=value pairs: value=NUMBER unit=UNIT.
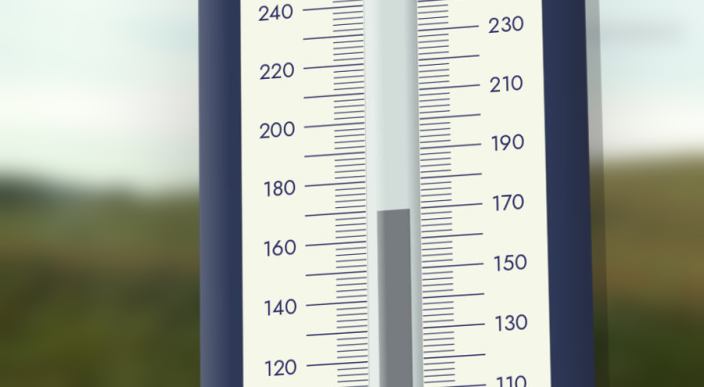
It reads value=170 unit=mmHg
